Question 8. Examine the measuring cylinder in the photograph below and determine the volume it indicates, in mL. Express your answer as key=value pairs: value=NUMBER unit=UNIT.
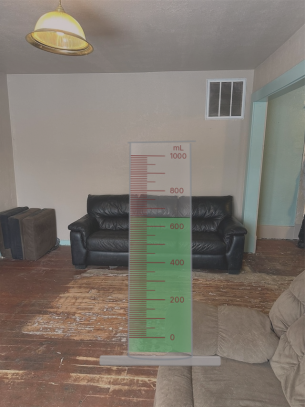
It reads value=650 unit=mL
